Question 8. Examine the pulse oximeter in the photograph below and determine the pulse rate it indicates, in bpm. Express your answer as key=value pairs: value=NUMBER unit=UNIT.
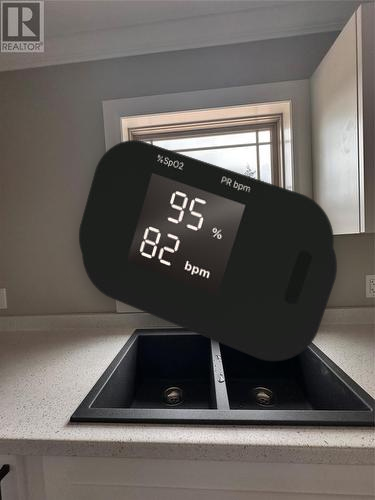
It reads value=82 unit=bpm
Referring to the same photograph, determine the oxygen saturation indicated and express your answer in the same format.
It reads value=95 unit=%
